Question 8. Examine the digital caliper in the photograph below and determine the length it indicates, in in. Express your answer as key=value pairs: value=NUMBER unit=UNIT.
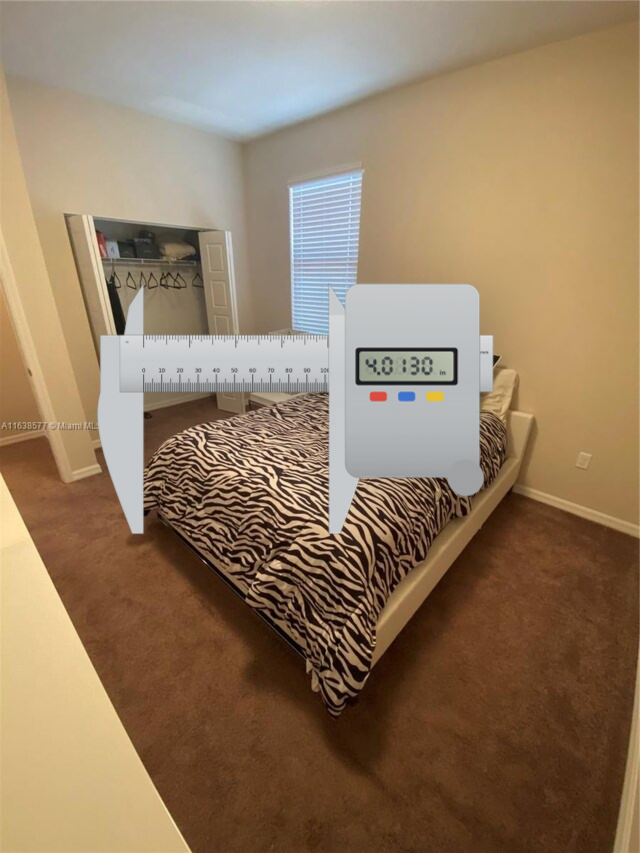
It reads value=4.0130 unit=in
